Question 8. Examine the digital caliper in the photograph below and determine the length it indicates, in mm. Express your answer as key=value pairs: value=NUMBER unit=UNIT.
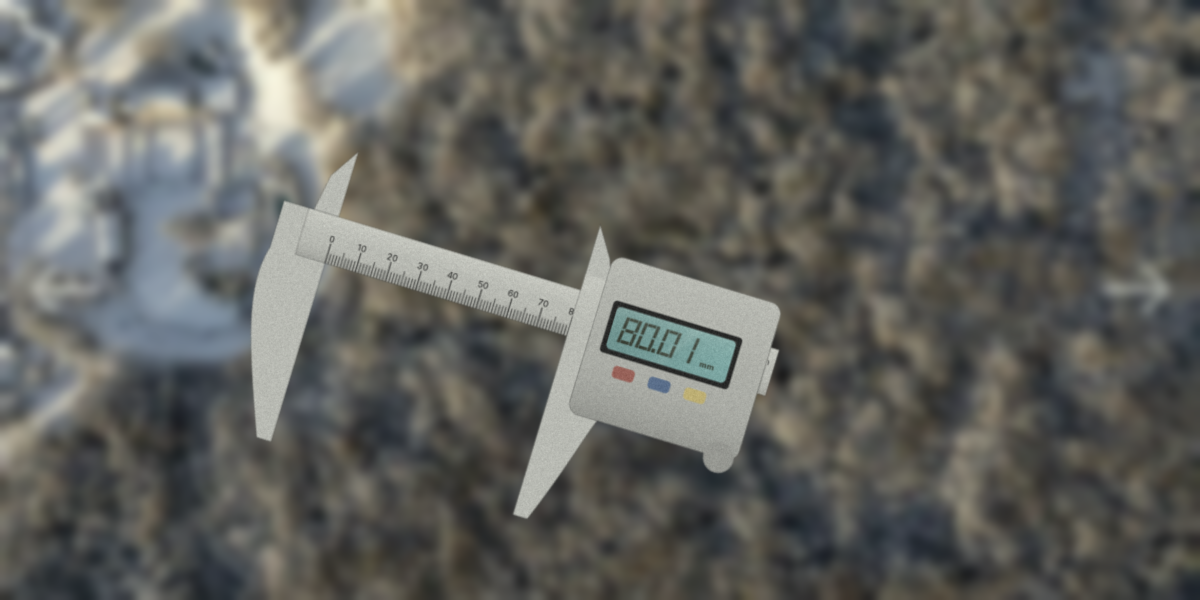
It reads value=80.01 unit=mm
